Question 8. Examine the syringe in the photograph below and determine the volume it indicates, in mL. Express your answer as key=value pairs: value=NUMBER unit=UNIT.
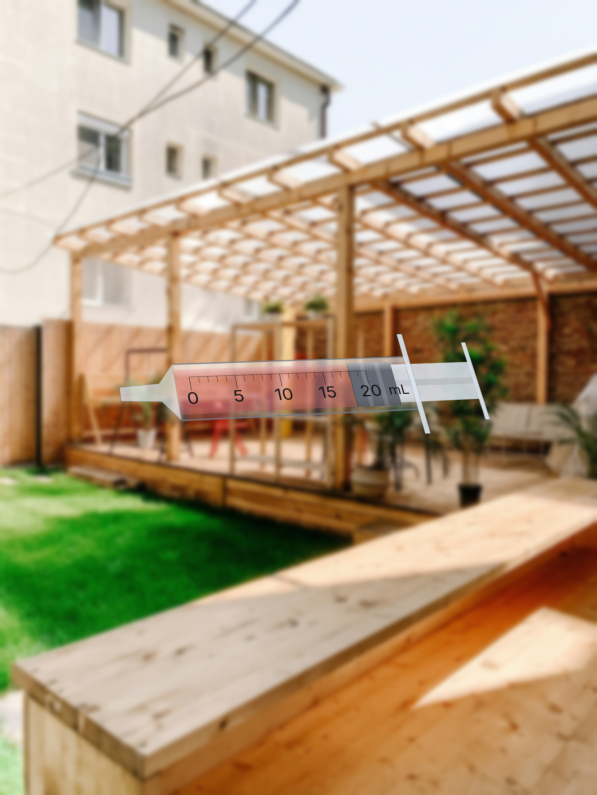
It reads value=18 unit=mL
